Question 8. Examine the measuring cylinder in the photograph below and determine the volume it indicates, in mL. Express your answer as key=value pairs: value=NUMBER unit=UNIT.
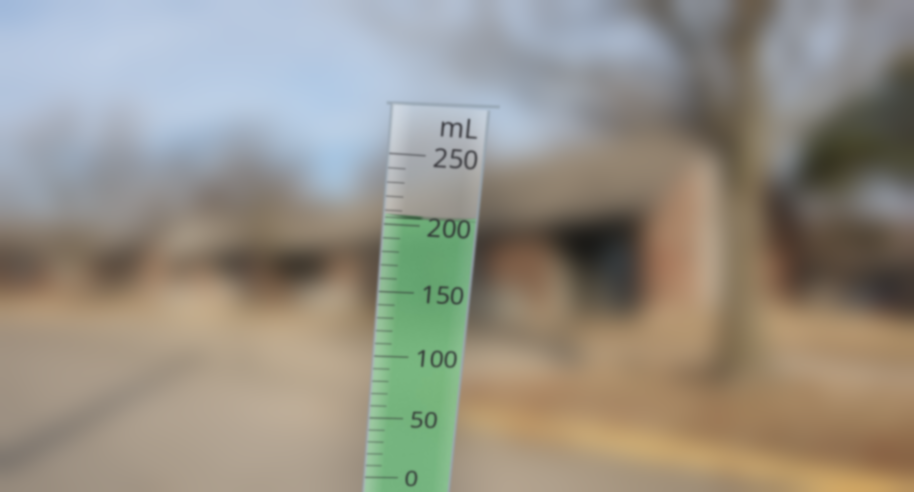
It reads value=205 unit=mL
